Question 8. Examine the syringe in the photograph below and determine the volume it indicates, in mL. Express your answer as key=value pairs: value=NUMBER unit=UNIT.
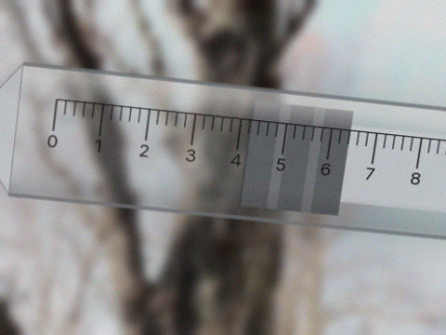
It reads value=4.2 unit=mL
